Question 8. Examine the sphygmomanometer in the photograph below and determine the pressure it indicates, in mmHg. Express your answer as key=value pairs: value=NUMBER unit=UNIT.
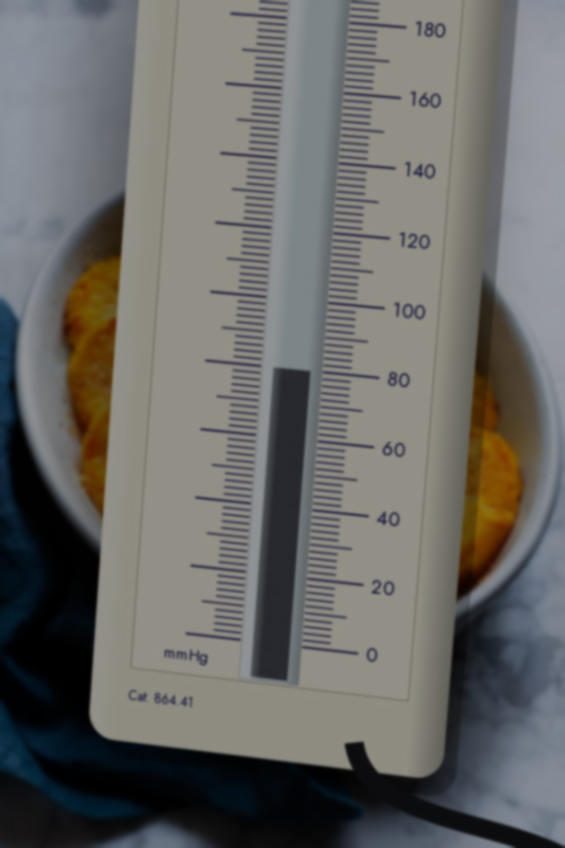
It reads value=80 unit=mmHg
